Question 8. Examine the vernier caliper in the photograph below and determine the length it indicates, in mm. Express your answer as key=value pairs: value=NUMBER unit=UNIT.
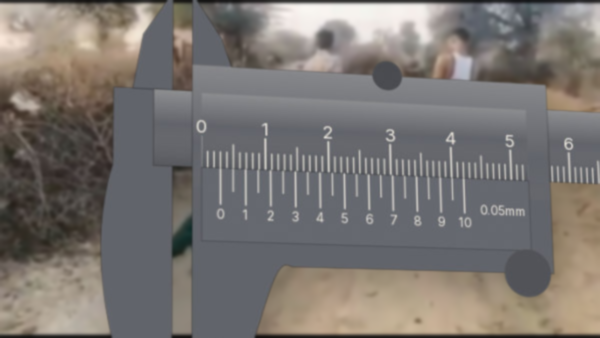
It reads value=3.0 unit=mm
